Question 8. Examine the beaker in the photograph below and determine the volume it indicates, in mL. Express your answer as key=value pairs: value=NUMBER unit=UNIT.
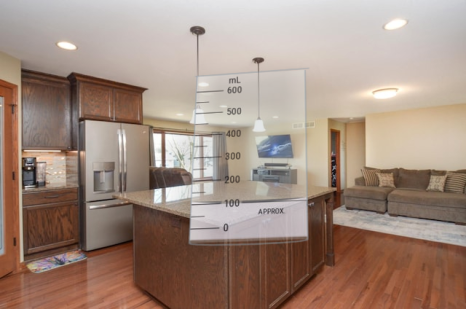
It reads value=100 unit=mL
